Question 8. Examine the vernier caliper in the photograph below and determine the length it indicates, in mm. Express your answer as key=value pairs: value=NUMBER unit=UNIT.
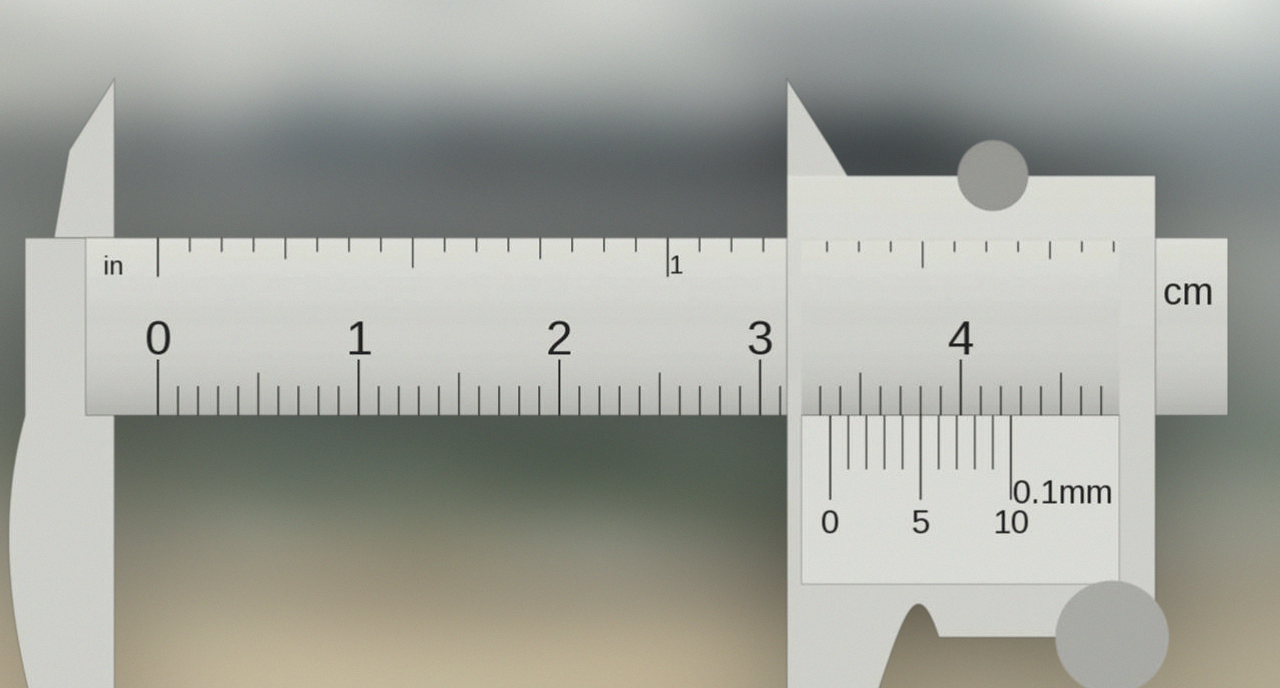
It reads value=33.5 unit=mm
